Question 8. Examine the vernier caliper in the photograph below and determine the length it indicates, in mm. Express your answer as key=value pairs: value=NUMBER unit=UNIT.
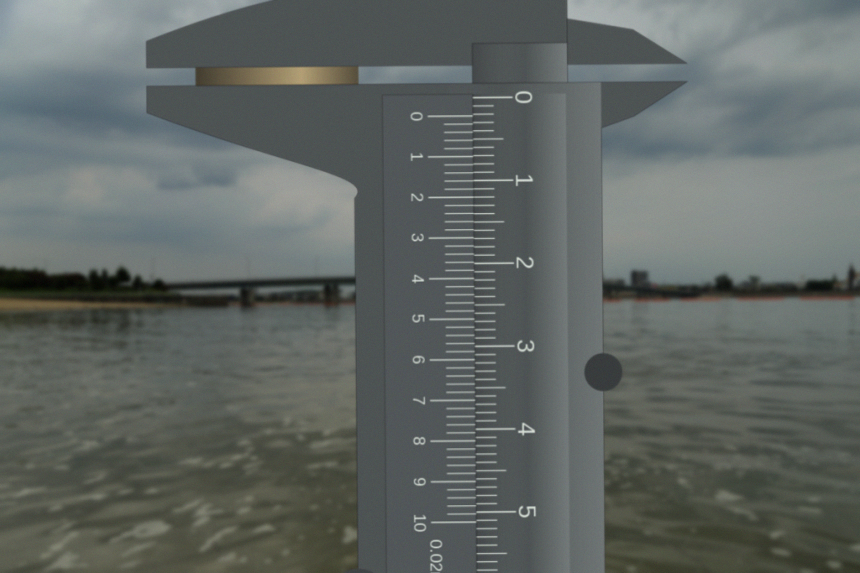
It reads value=2.2 unit=mm
